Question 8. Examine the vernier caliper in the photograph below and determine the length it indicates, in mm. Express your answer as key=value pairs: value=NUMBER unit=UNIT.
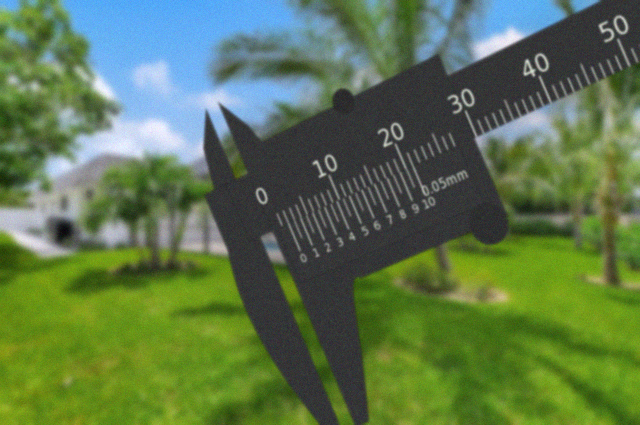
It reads value=2.0 unit=mm
